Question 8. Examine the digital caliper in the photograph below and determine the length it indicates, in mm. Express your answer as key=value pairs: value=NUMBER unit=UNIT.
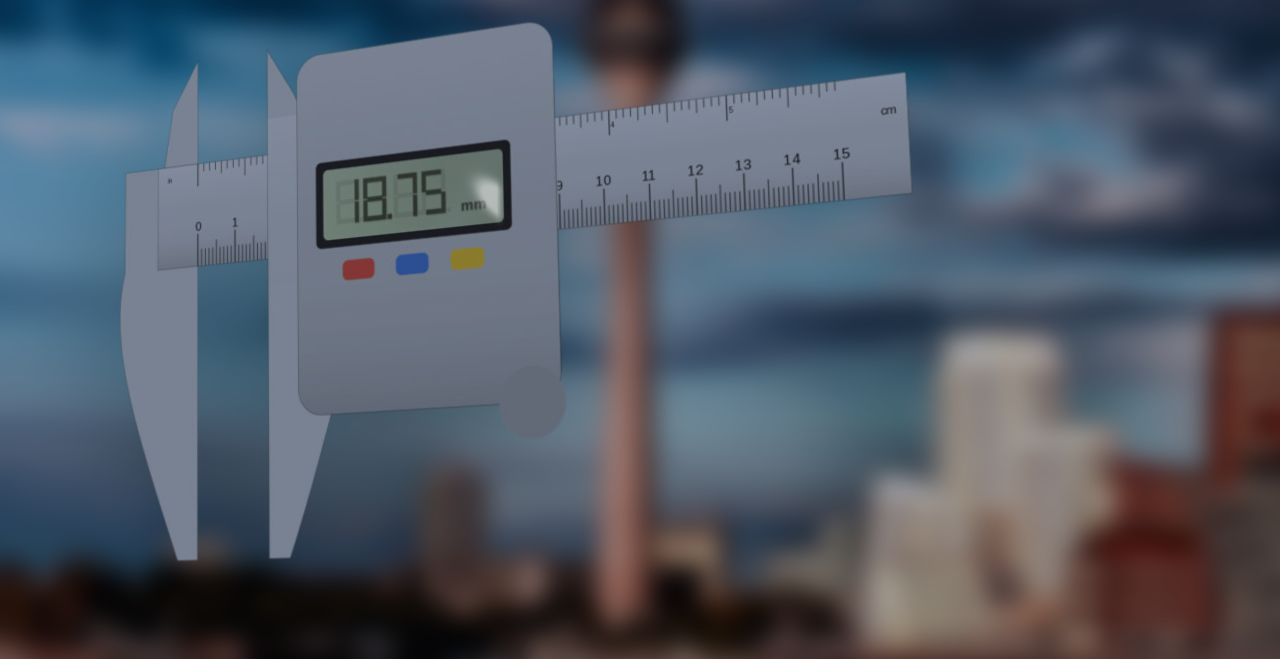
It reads value=18.75 unit=mm
